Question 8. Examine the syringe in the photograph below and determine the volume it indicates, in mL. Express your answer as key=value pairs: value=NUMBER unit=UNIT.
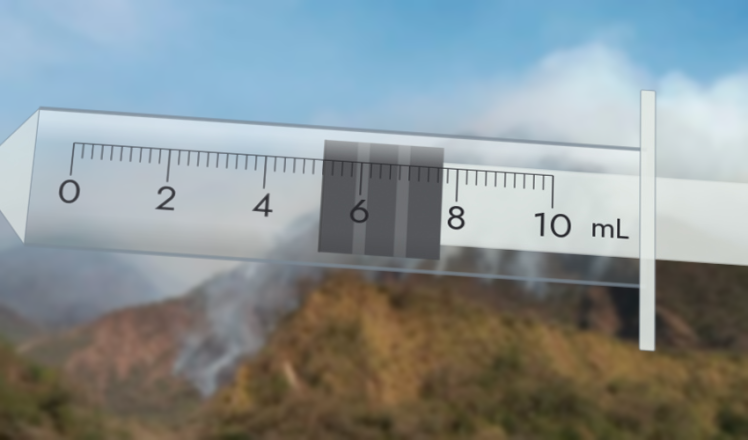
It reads value=5.2 unit=mL
